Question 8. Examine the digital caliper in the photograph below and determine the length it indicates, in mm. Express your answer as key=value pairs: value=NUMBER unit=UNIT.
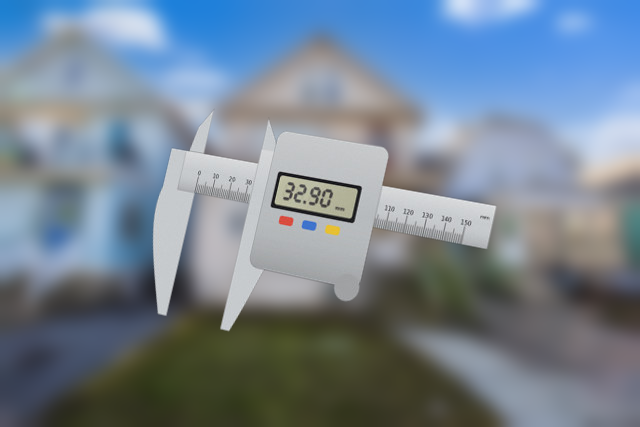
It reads value=32.90 unit=mm
